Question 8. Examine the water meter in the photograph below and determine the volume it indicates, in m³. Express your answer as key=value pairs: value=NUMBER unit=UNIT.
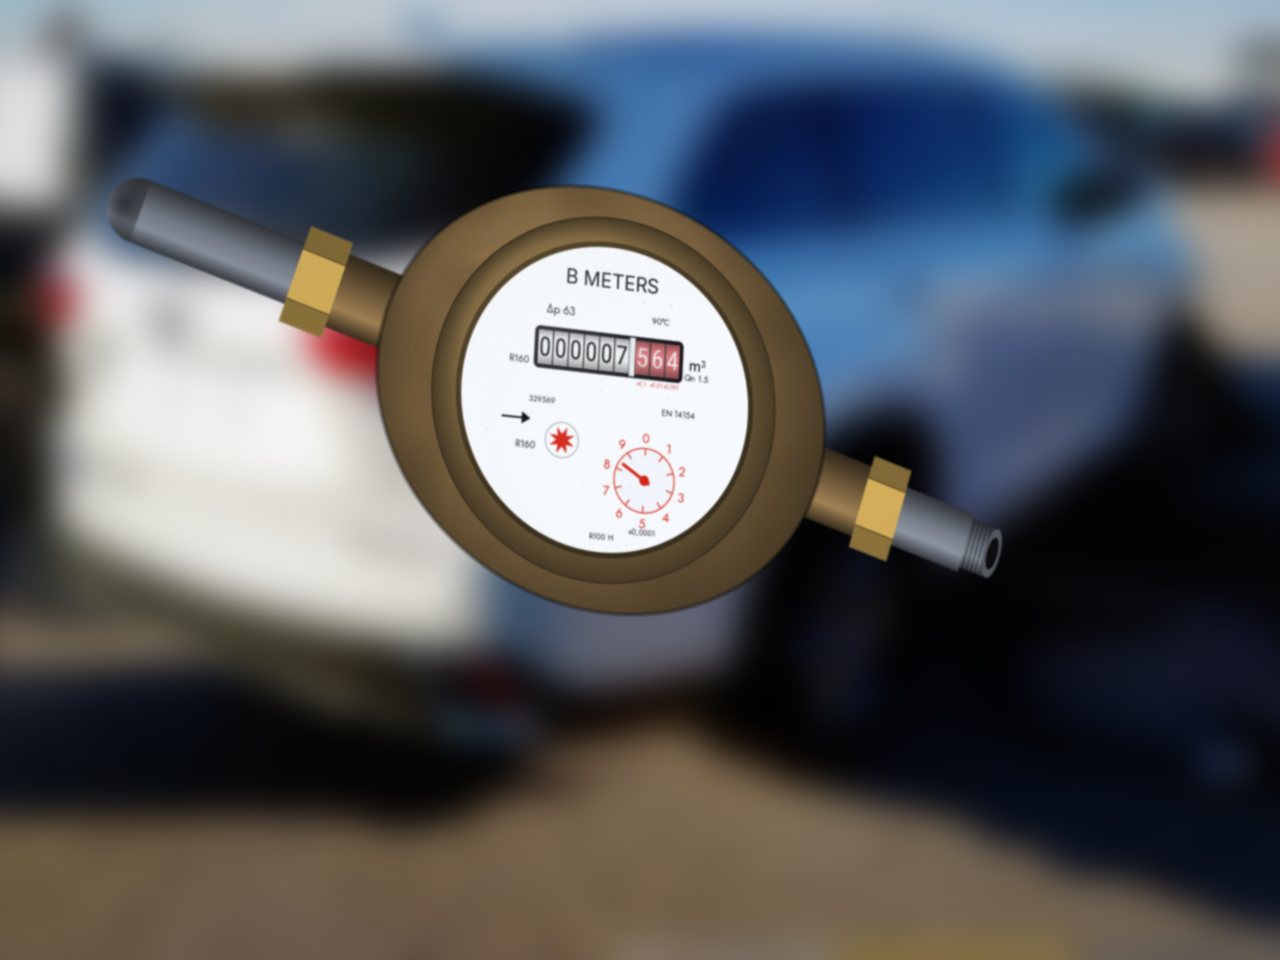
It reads value=7.5648 unit=m³
